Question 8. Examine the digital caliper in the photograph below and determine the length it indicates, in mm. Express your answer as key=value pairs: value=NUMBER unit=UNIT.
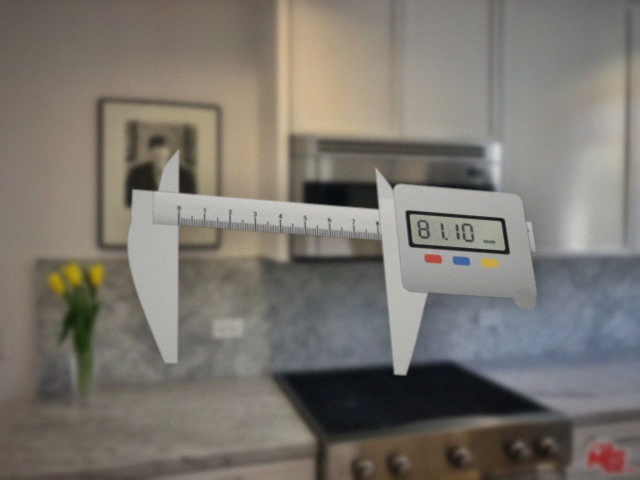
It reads value=81.10 unit=mm
